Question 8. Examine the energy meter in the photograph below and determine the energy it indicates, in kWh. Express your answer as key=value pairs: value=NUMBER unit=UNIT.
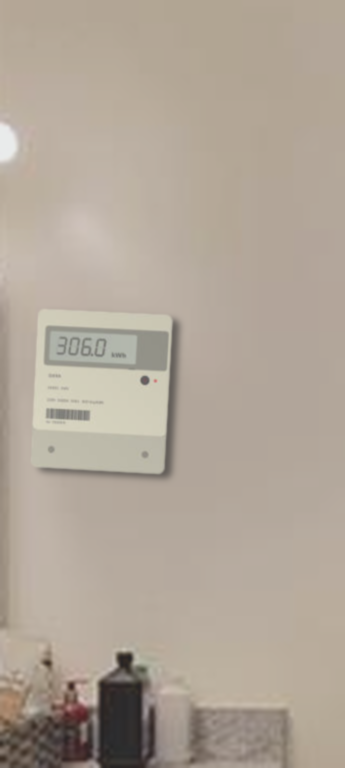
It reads value=306.0 unit=kWh
